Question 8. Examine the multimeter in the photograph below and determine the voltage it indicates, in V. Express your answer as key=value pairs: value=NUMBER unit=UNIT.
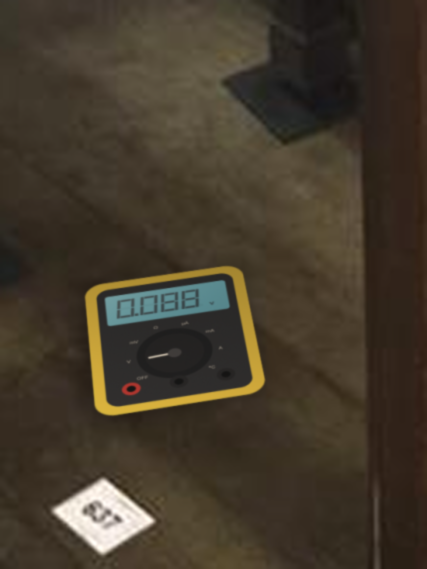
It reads value=0.088 unit=V
